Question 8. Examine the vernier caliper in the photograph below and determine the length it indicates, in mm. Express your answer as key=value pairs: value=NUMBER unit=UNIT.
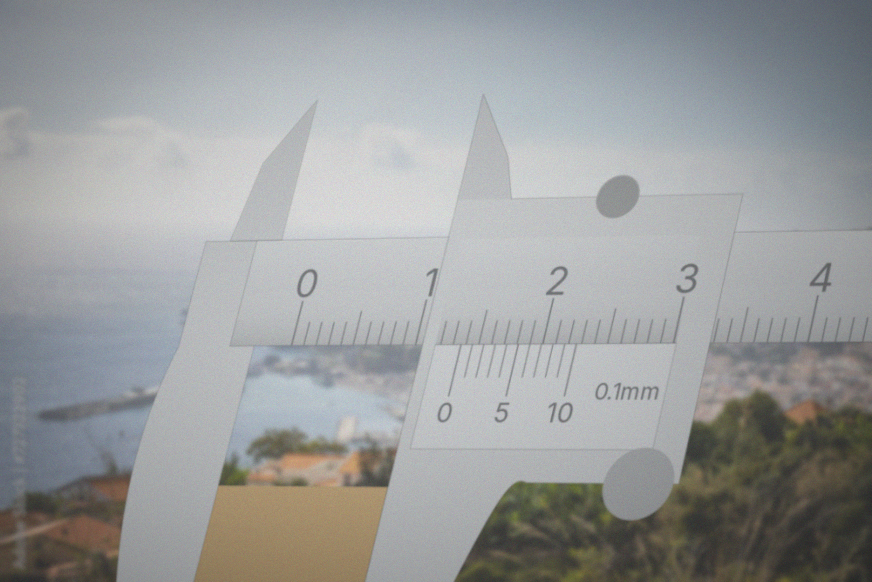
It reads value=13.6 unit=mm
